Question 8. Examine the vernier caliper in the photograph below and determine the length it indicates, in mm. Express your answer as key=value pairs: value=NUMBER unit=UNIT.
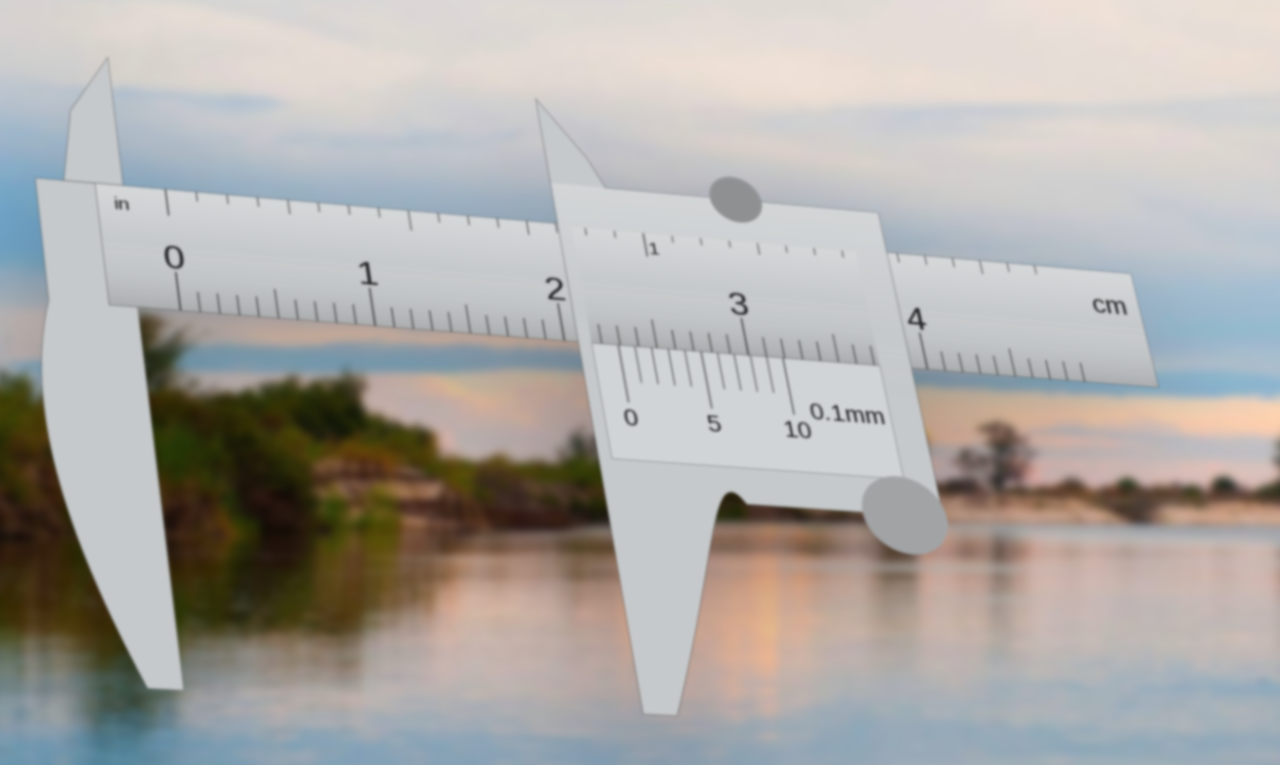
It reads value=22.9 unit=mm
